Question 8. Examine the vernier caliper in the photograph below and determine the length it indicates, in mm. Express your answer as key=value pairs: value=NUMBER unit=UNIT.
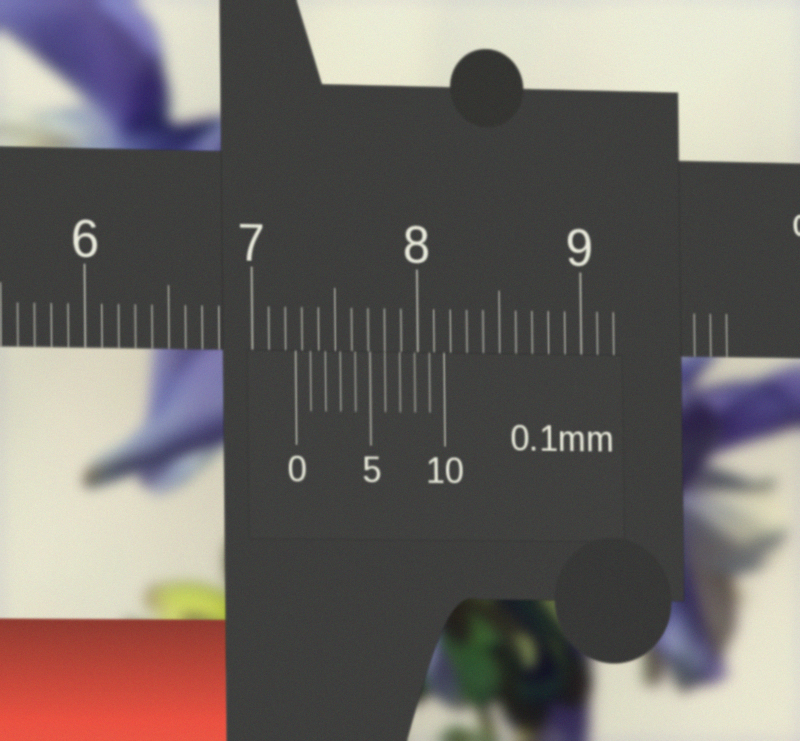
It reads value=72.6 unit=mm
